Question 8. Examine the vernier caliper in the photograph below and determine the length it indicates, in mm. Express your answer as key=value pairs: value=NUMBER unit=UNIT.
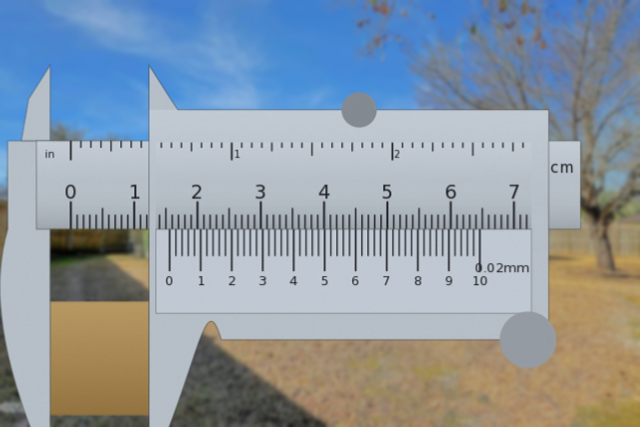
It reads value=15.6 unit=mm
